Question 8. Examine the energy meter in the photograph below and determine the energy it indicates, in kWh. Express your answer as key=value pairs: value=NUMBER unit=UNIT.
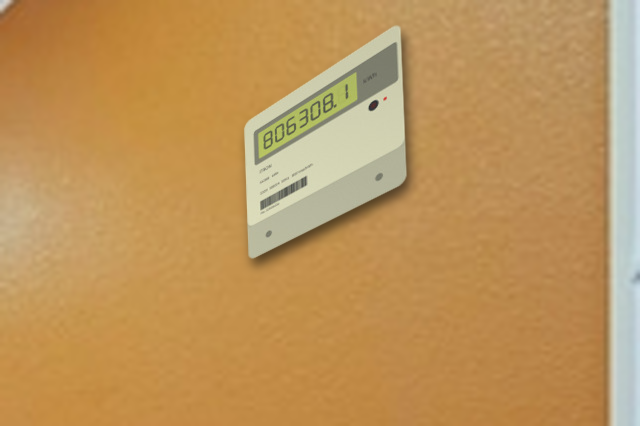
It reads value=806308.1 unit=kWh
